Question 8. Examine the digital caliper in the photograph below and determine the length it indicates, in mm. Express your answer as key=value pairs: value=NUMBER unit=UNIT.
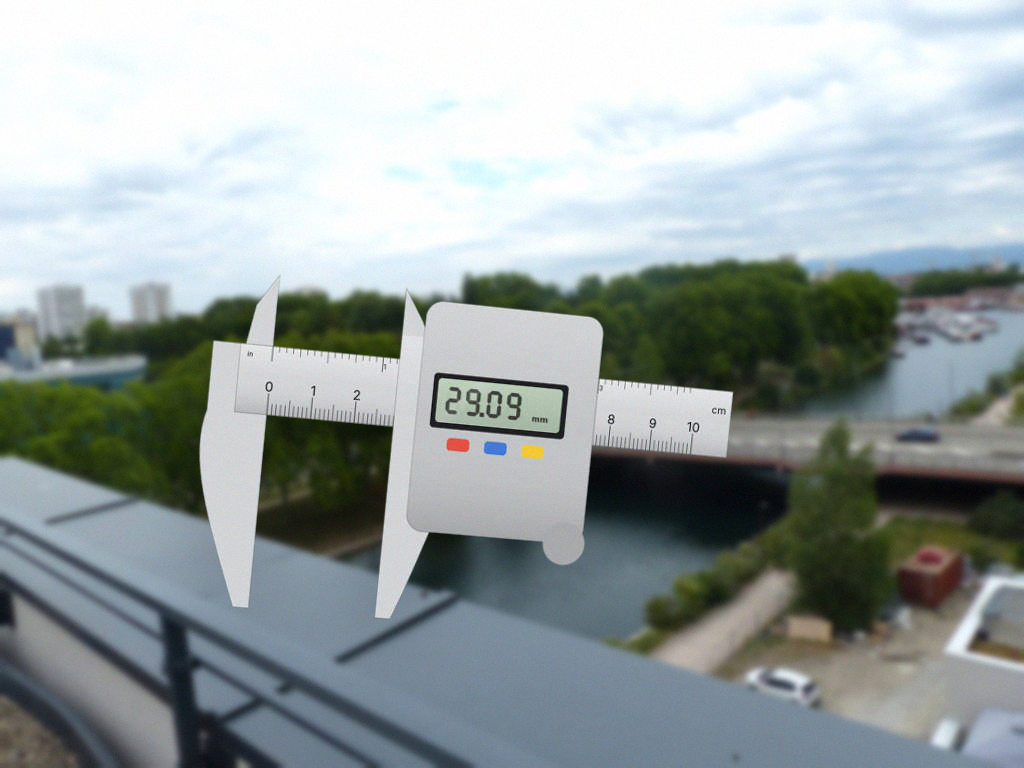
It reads value=29.09 unit=mm
